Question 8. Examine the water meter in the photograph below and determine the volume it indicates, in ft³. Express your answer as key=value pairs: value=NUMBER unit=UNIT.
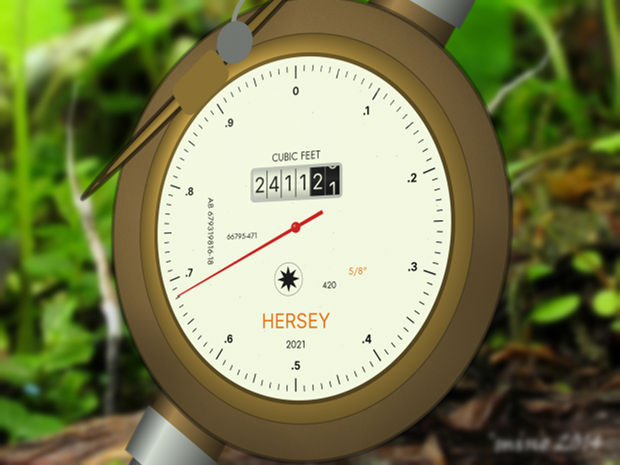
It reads value=241120.68 unit=ft³
